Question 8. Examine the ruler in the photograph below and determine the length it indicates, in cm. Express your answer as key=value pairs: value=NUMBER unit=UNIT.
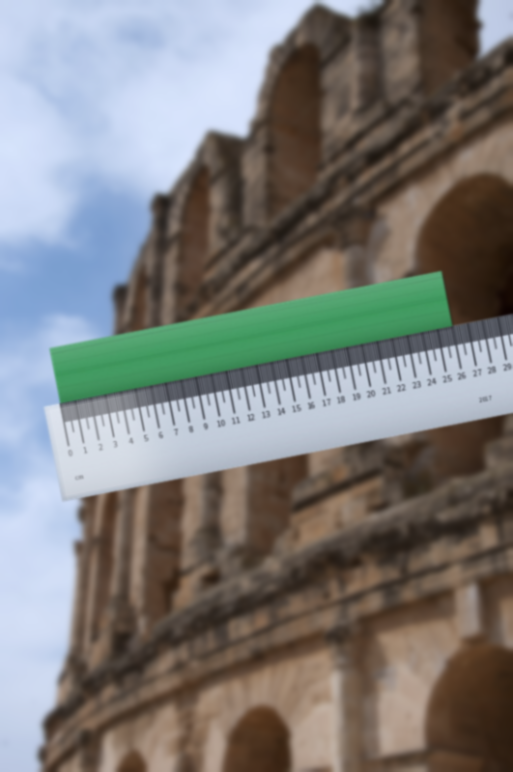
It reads value=26 unit=cm
